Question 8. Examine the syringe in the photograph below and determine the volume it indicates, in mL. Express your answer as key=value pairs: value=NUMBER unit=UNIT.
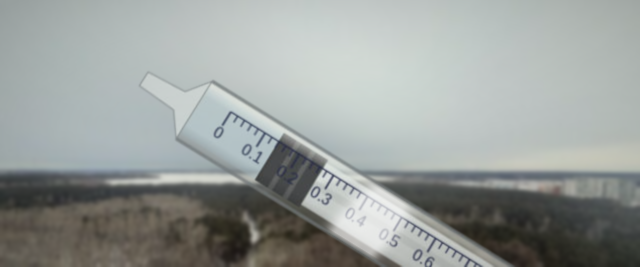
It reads value=0.14 unit=mL
